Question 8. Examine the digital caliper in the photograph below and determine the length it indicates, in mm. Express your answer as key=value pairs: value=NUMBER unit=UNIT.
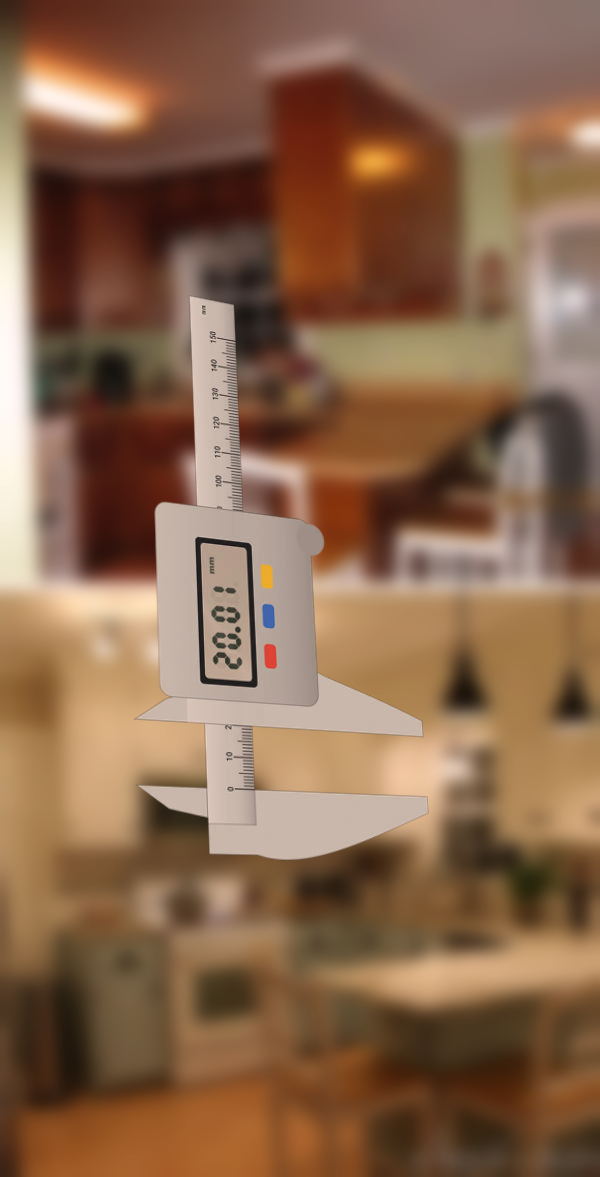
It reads value=20.01 unit=mm
